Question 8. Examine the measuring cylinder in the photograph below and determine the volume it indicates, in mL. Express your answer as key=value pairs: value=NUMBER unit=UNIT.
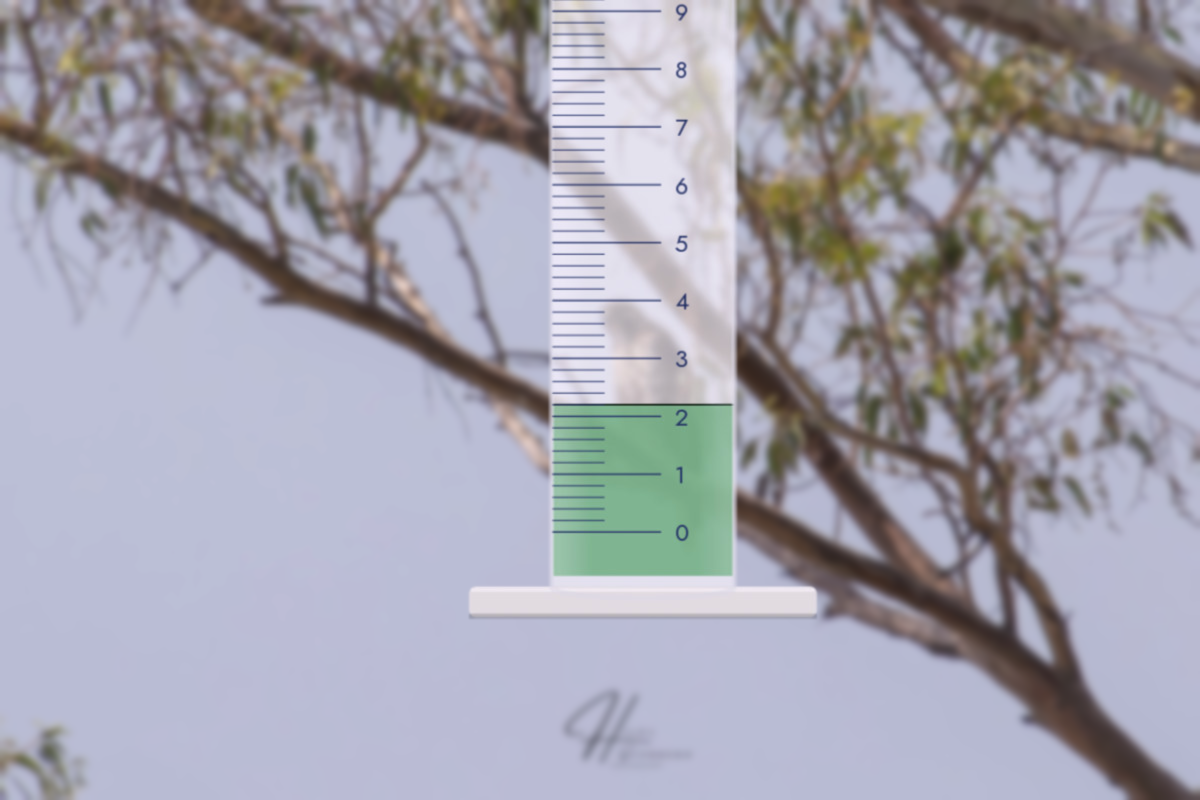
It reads value=2.2 unit=mL
